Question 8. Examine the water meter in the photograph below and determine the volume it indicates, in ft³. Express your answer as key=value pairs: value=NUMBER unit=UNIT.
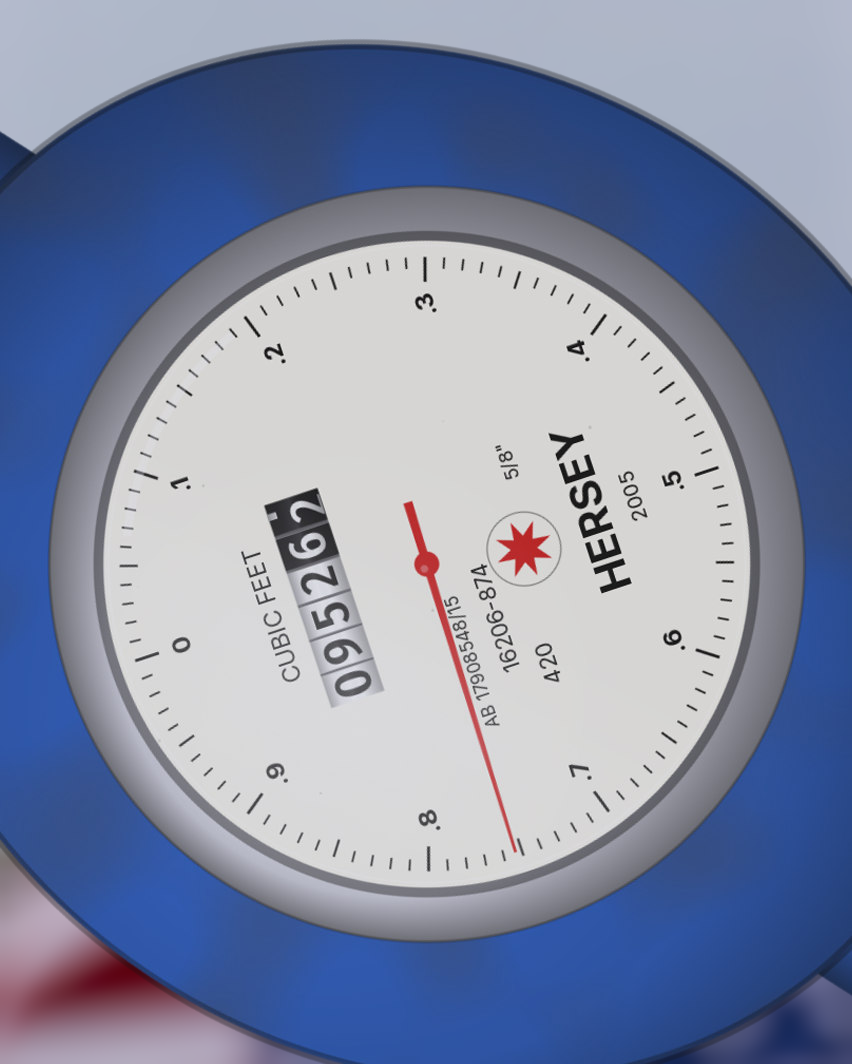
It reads value=95261.75 unit=ft³
